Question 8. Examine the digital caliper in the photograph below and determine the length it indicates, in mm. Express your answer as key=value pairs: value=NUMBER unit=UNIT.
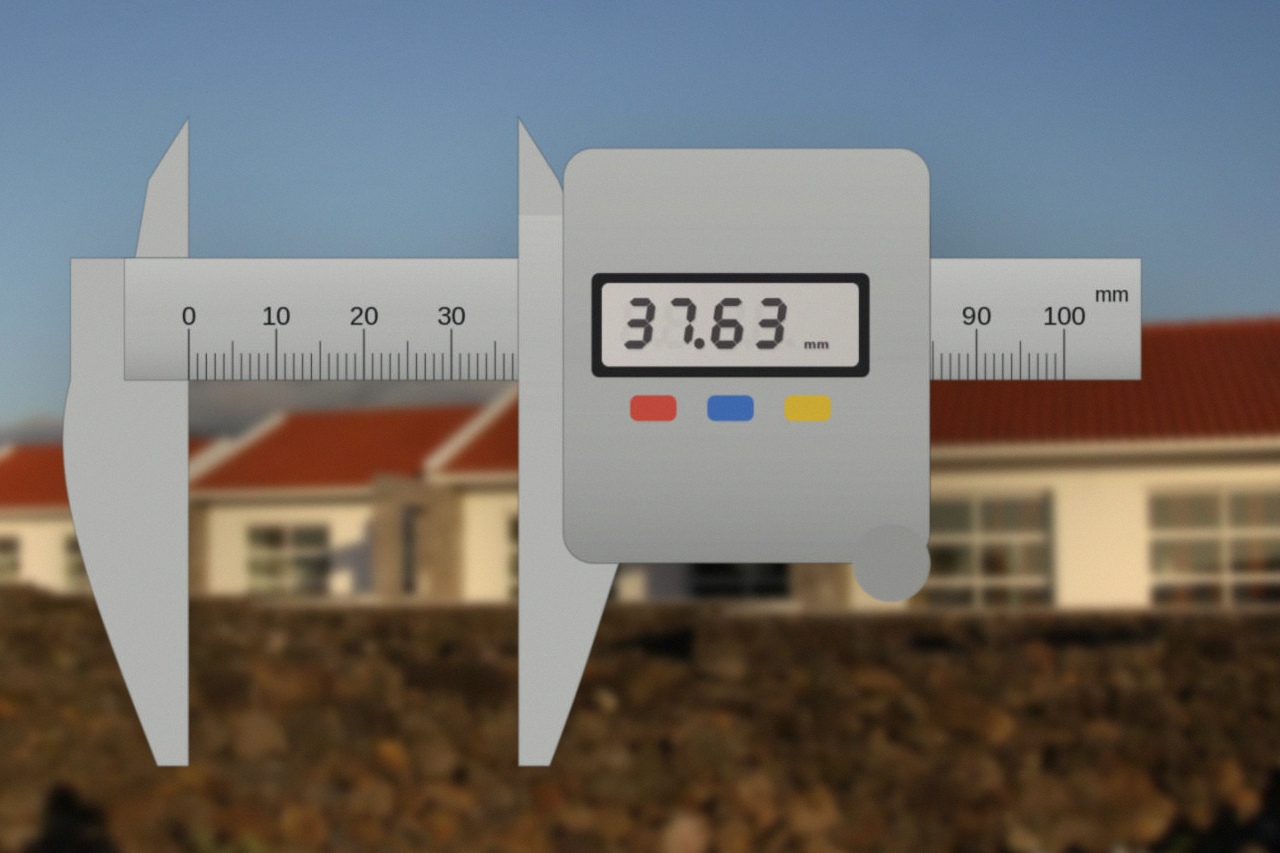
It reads value=37.63 unit=mm
